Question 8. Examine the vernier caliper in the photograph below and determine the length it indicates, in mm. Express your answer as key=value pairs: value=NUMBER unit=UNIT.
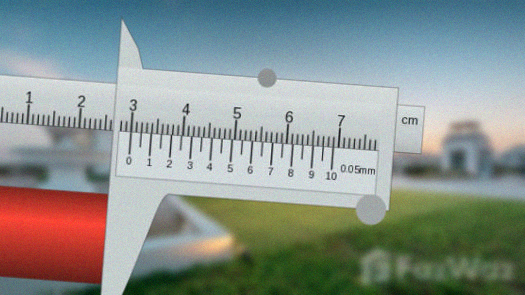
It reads value=30.0 unit=mm
